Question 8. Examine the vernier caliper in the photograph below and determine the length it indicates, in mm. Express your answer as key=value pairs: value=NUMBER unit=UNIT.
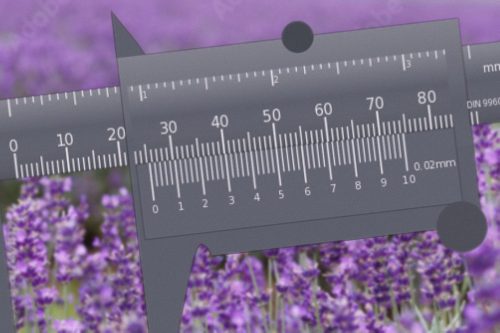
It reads value=25.5 unit=mm
